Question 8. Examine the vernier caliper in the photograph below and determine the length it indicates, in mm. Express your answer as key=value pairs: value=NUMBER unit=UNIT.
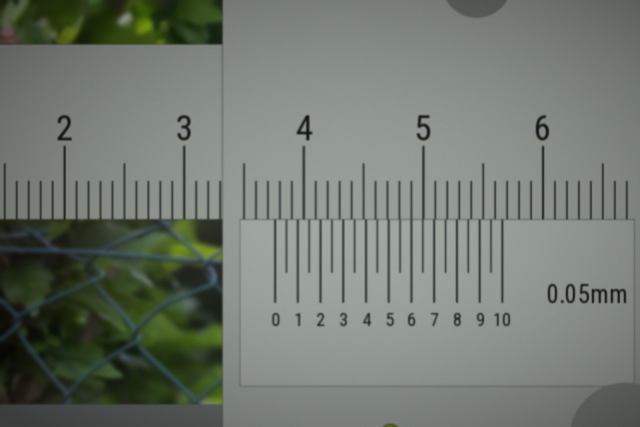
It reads value=37.6 unit=mm
